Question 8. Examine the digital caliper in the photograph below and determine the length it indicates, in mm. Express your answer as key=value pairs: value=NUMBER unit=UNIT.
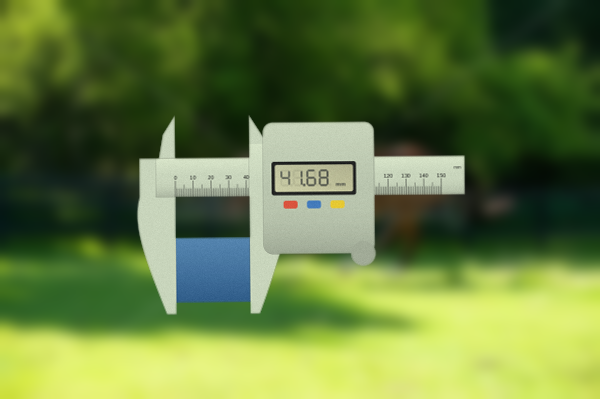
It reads value=41.68 unit=mm
